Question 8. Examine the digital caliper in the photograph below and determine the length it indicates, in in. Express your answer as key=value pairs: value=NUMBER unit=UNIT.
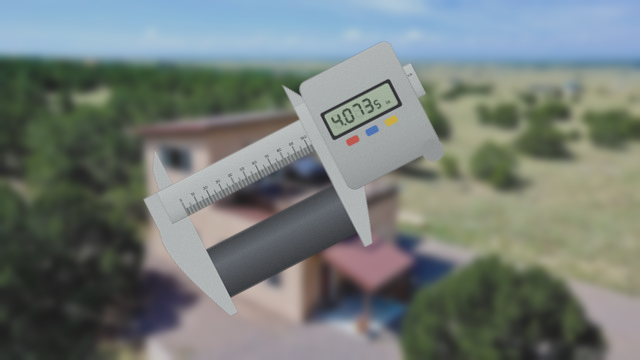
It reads value=4.0735 unit=in
